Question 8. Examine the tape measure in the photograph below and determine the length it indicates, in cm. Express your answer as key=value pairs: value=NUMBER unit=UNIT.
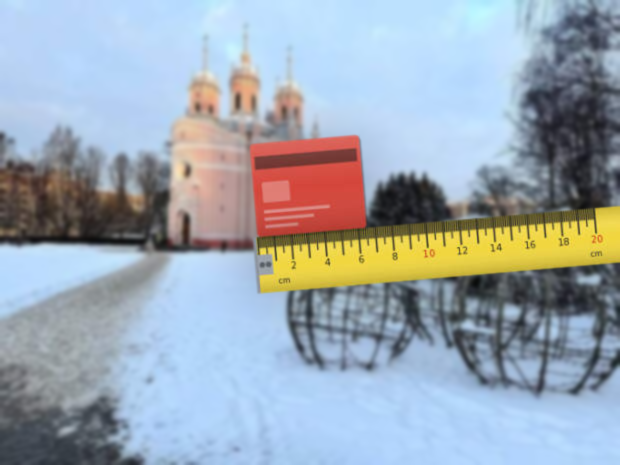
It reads value=6.5 unit=cm
